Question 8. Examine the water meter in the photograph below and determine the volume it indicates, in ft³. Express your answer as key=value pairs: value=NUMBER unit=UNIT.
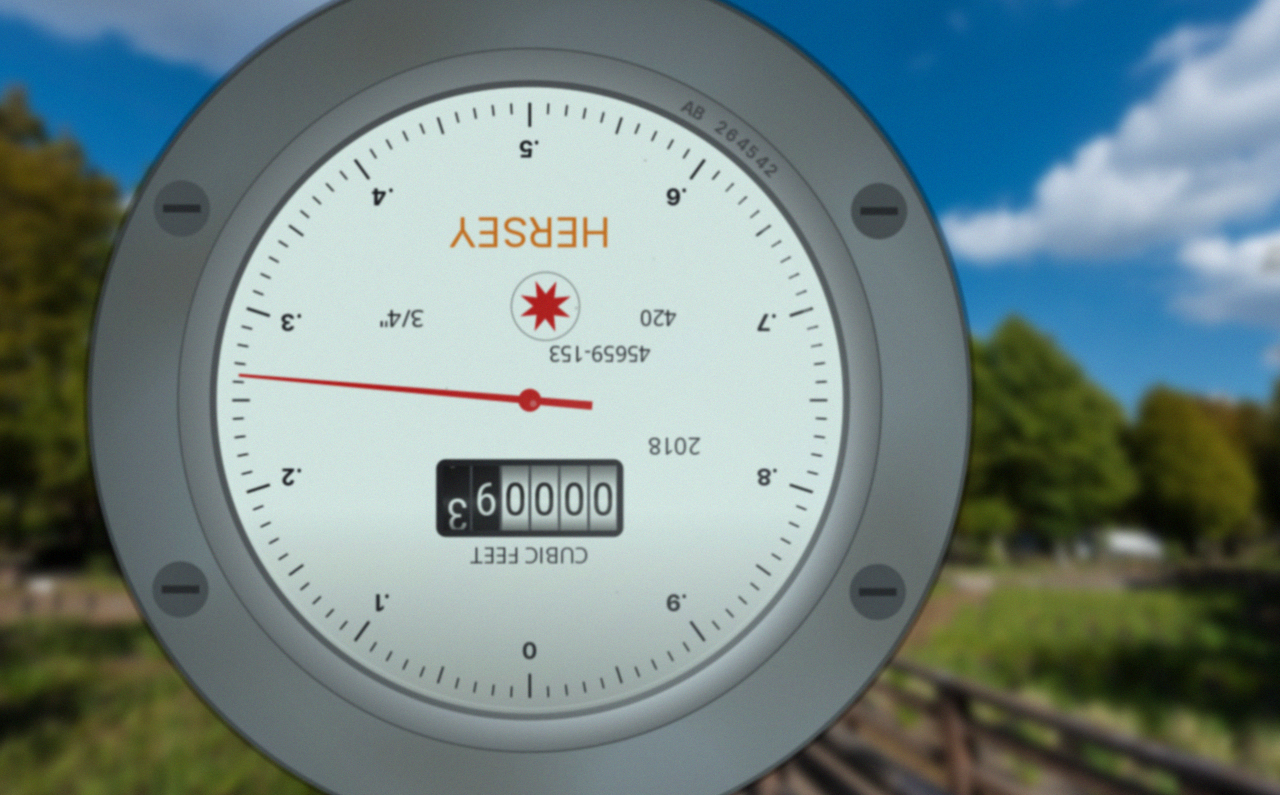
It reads value=93.26 unit=ft³
